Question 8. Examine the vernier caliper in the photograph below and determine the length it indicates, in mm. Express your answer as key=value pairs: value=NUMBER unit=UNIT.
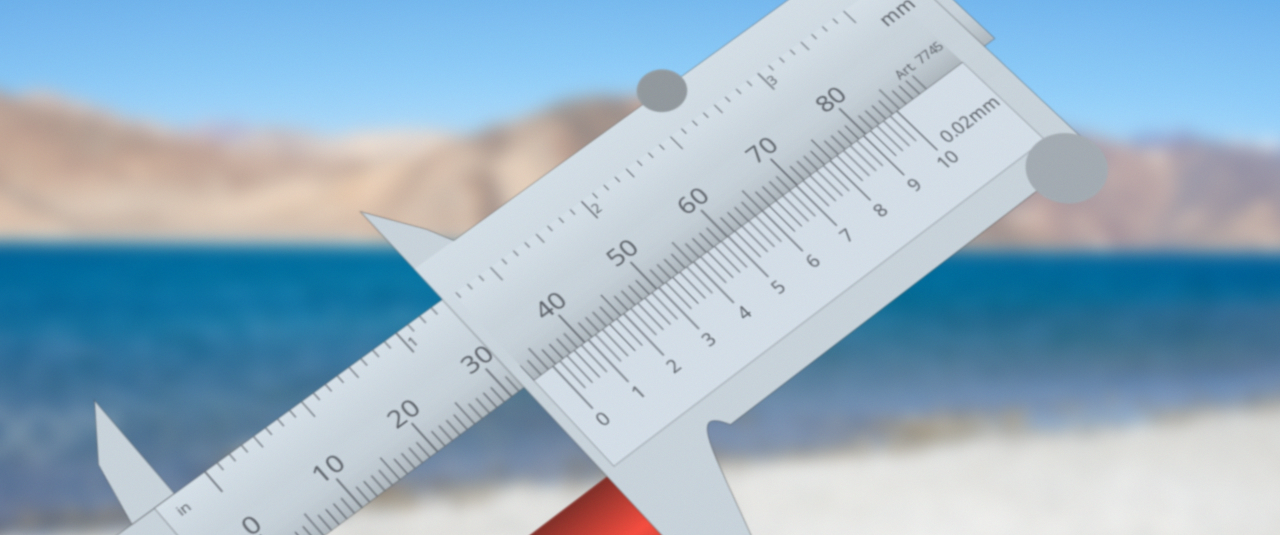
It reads value=35.6 unit=mm
